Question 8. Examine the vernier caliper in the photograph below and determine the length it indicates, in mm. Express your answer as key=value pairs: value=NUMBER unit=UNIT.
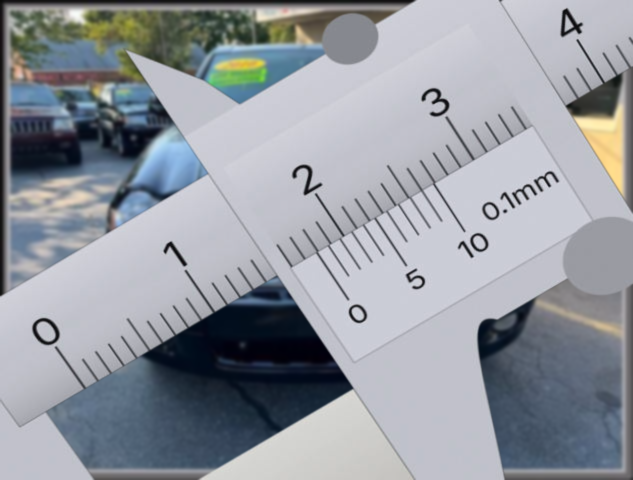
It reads value=17.9 unit=mm
